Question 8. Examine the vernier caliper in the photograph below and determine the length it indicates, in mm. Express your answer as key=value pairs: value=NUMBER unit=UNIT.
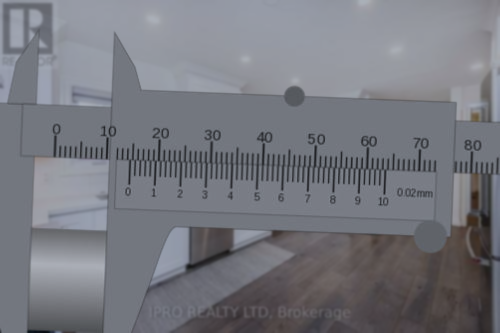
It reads value=14.5 unit=mm
